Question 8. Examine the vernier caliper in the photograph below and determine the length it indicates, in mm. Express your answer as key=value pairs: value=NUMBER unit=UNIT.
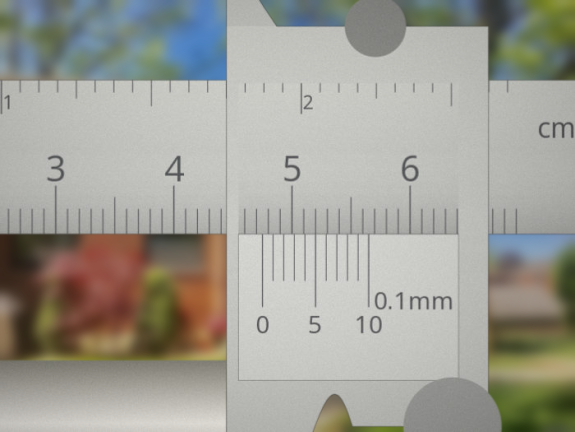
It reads value=47.5 unit=mm
